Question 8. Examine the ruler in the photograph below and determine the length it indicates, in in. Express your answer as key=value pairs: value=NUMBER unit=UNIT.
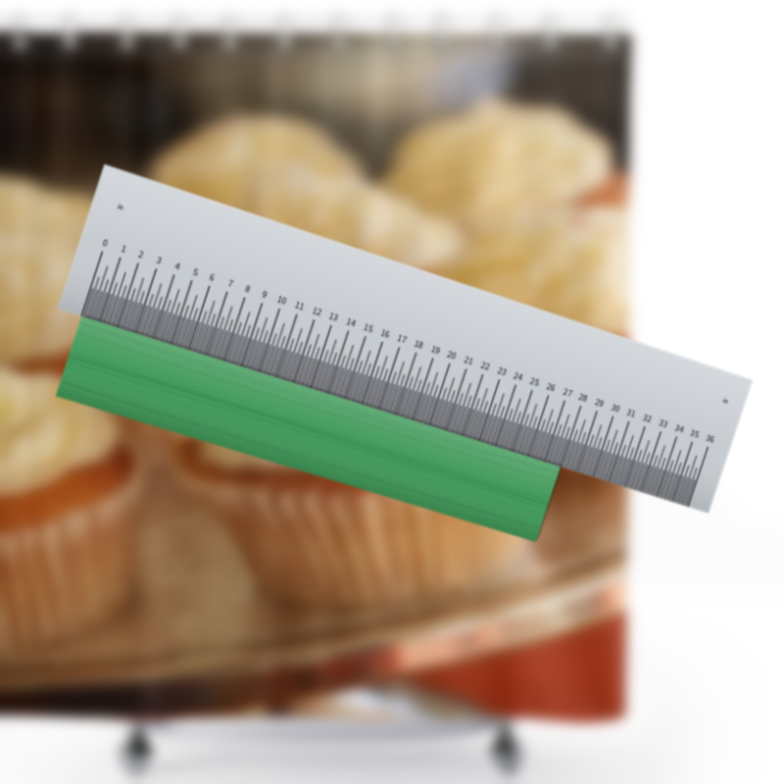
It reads value=28 unit=in
